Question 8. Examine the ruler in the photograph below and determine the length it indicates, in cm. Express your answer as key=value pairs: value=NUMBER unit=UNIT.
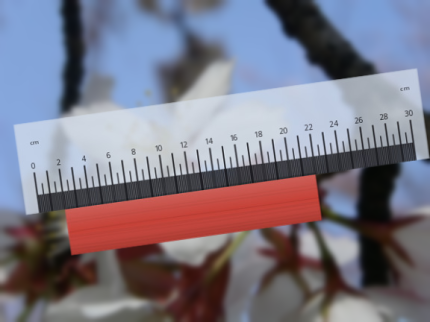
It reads value=20 unit=cm
